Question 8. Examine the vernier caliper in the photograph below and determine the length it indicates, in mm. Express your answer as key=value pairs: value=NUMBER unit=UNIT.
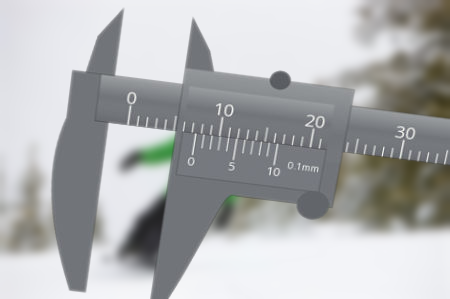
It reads value=7.4 unit=mm
